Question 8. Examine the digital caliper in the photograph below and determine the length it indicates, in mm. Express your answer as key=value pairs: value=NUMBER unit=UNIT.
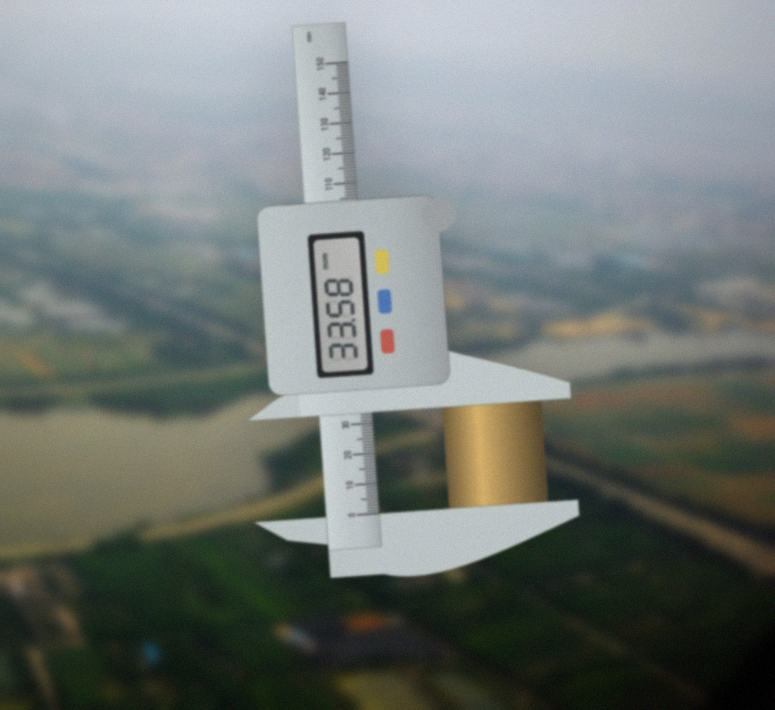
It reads value=33.58 unit=mm
